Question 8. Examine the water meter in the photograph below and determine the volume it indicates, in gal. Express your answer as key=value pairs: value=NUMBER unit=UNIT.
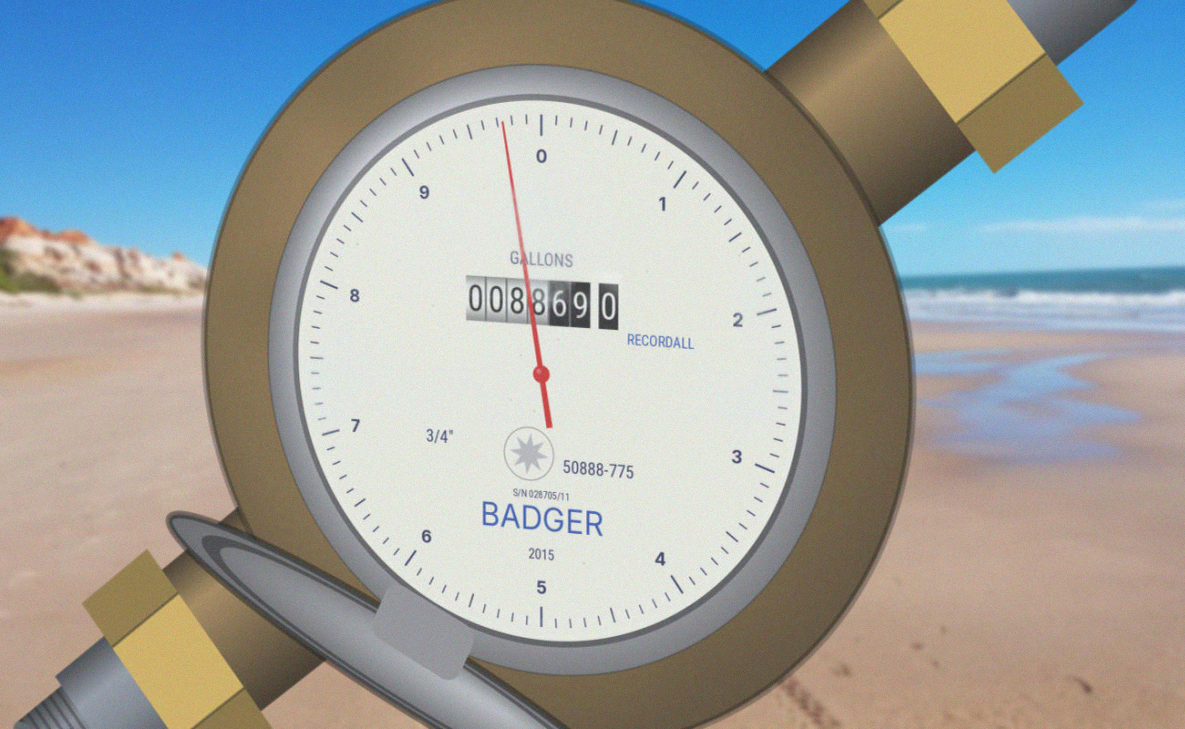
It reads value=88689.7 unit=gal
